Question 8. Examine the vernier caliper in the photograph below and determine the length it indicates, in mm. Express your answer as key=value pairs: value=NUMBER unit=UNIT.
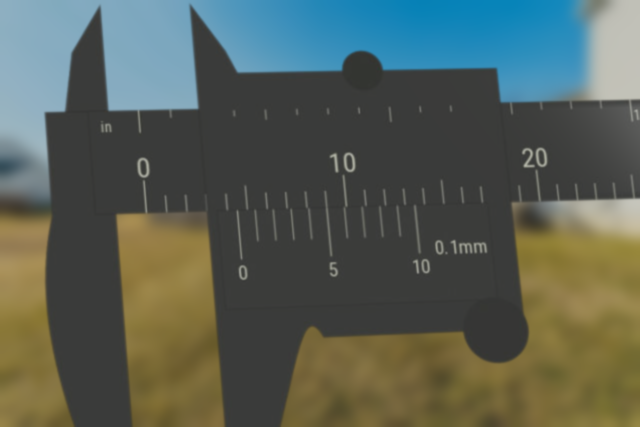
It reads value=4.5 unit=mm
